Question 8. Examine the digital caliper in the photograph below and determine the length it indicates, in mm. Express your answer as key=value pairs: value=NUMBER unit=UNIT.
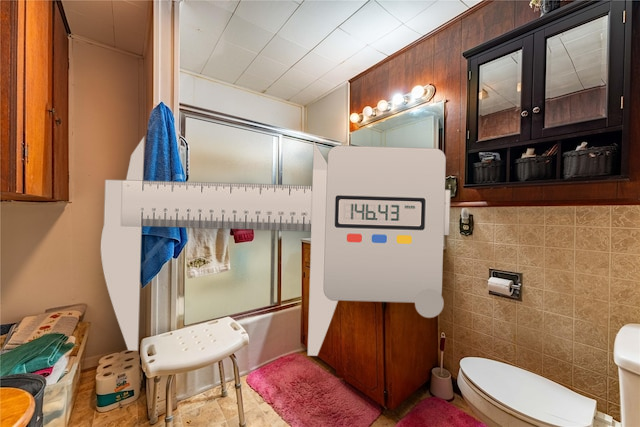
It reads value=146.43 unit=mm
